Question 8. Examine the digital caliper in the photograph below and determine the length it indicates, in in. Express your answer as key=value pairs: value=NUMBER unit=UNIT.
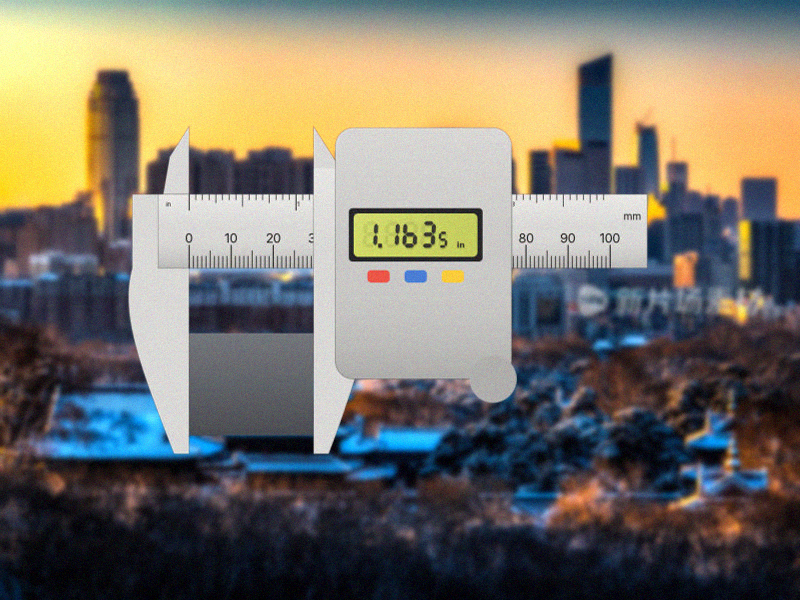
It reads value=1.1635 unit=in
